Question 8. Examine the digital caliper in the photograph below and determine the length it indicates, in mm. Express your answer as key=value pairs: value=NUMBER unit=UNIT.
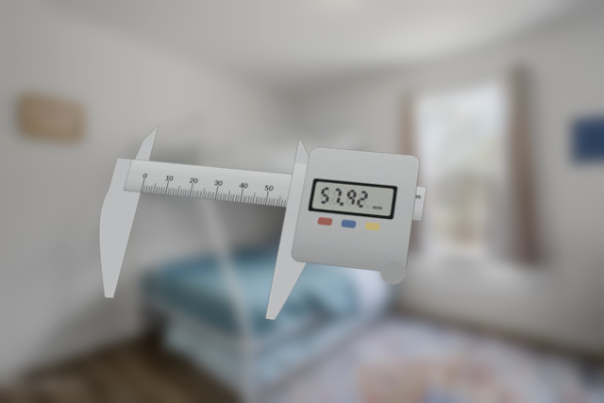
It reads value=57.92 unit=mm
